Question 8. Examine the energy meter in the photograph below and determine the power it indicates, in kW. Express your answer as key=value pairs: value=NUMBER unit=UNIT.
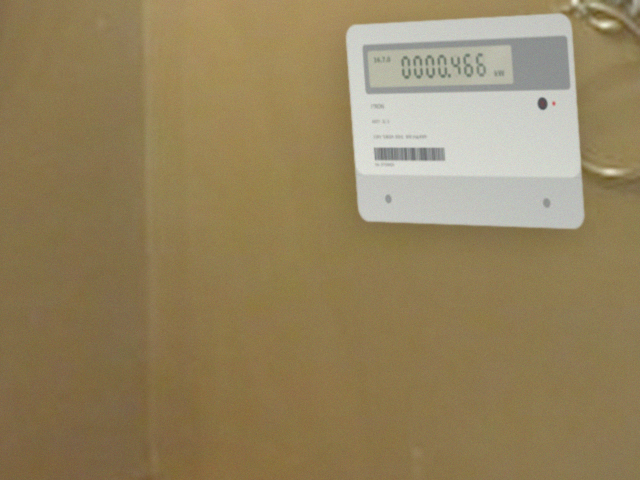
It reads value=0.466 unit=kW
